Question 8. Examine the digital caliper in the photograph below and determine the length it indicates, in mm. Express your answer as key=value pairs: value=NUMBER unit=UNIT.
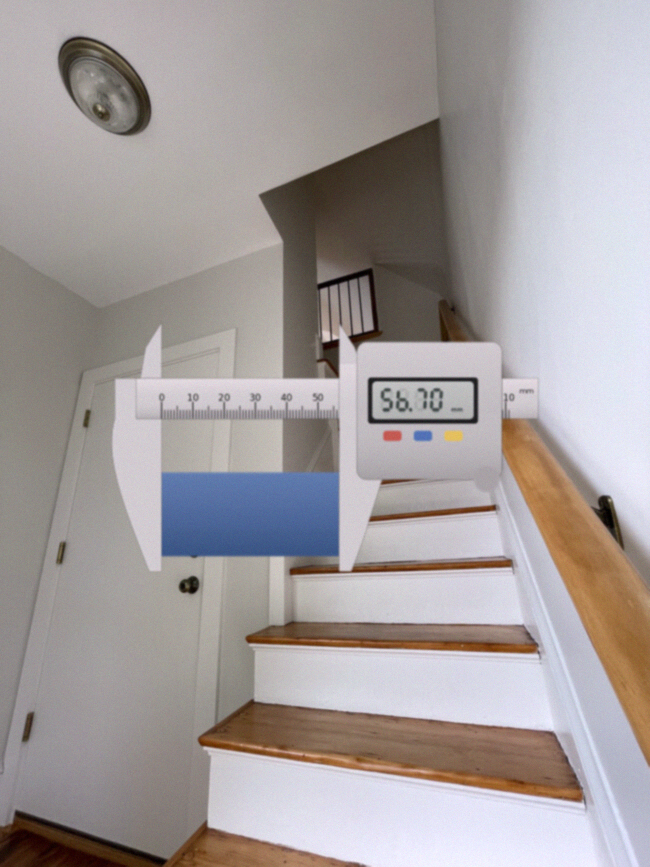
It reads value=56.70 unit=mm
